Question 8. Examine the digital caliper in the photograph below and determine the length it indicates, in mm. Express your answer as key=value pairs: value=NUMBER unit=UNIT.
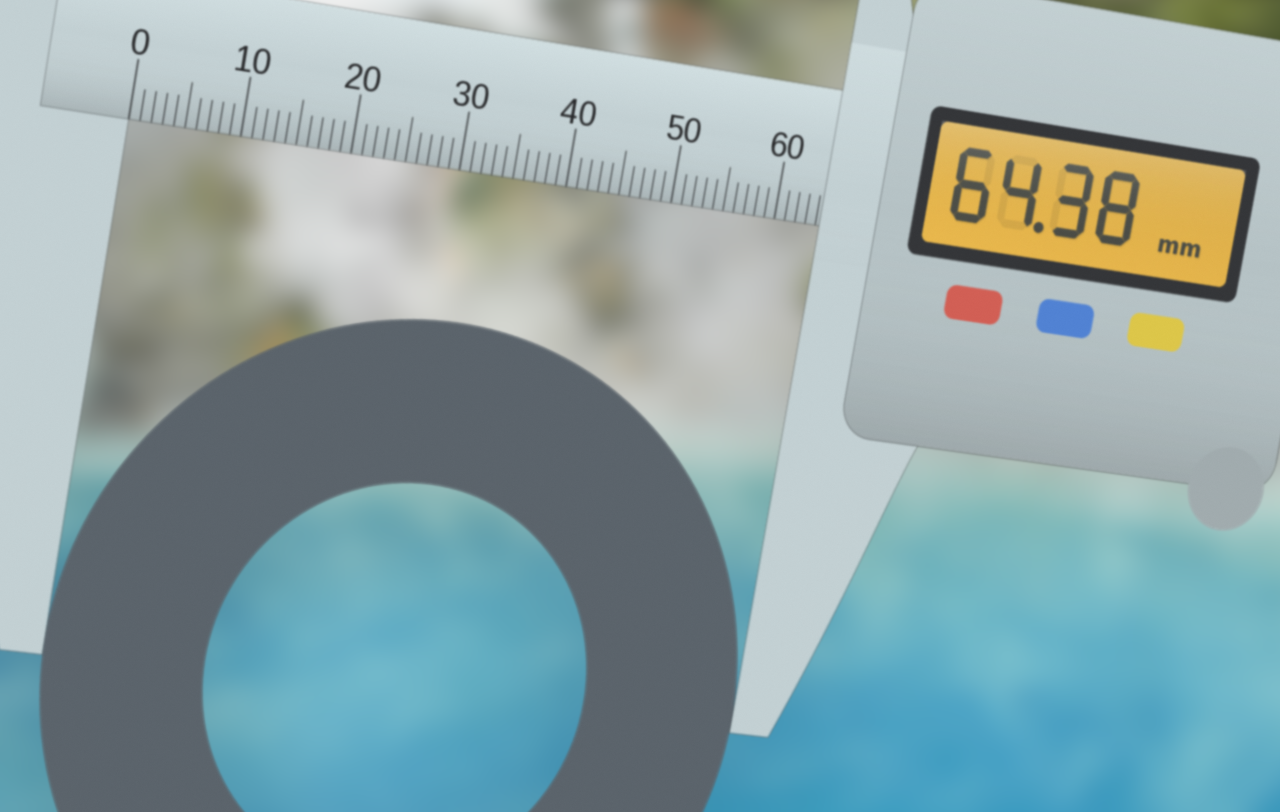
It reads value=64.38 unit=mm
